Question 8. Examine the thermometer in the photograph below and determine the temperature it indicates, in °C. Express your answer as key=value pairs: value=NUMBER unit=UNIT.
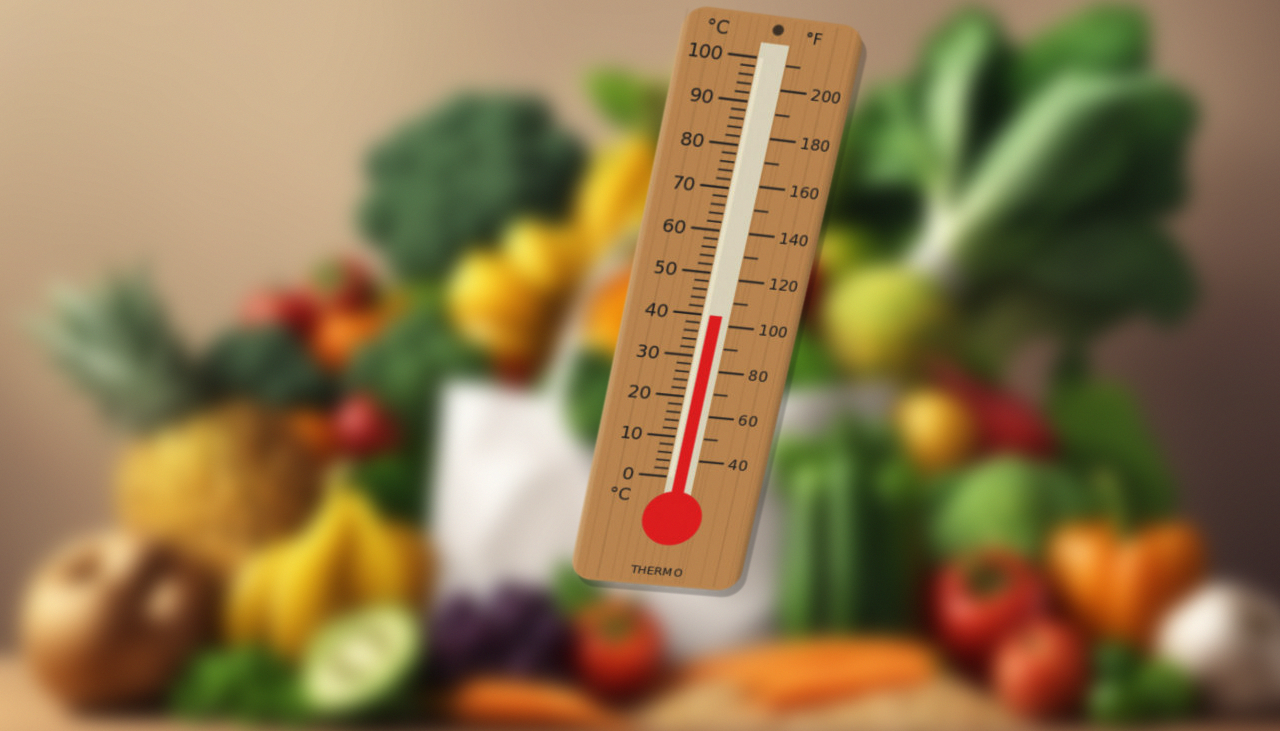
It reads value=40 unit=°C
